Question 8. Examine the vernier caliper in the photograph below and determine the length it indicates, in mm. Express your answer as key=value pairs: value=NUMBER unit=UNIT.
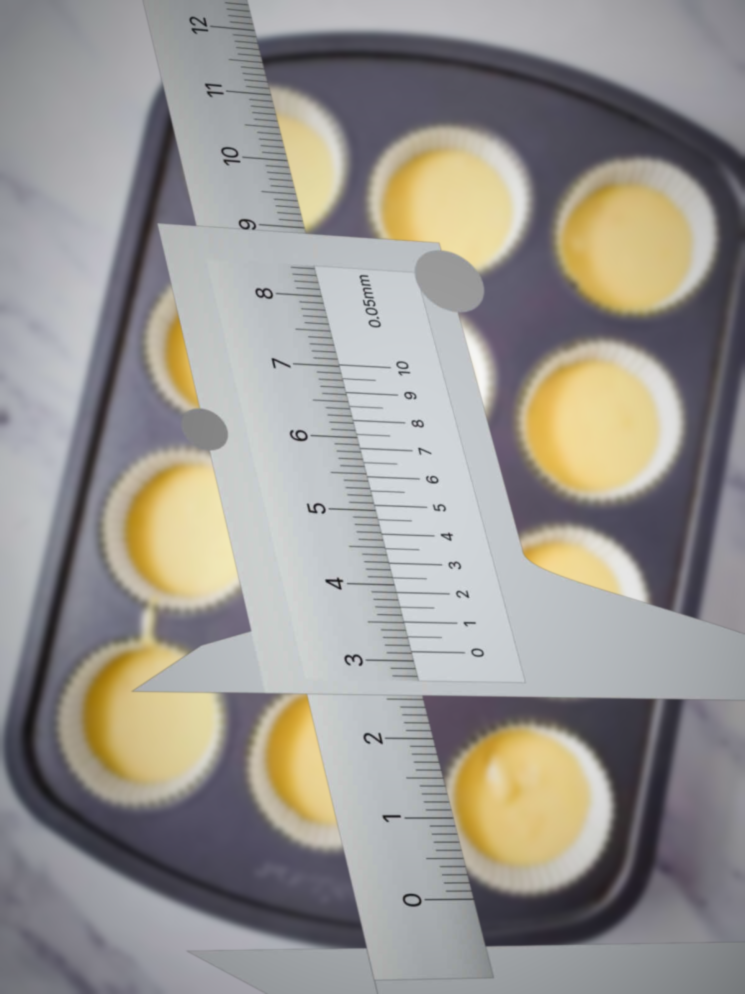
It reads value=31.2 unit=mm
